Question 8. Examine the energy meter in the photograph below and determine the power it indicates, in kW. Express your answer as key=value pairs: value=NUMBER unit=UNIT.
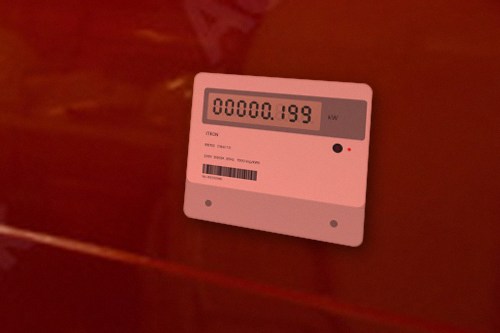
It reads value=0.199 unit=kW
